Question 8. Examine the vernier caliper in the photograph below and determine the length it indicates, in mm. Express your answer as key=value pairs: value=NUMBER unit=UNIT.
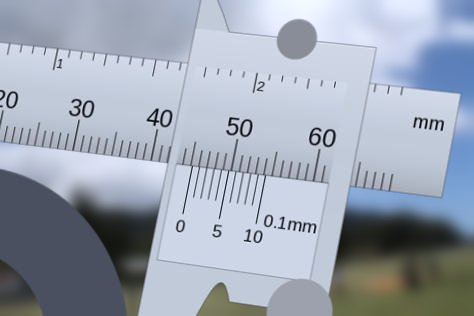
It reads value=45.2 unit=mm
